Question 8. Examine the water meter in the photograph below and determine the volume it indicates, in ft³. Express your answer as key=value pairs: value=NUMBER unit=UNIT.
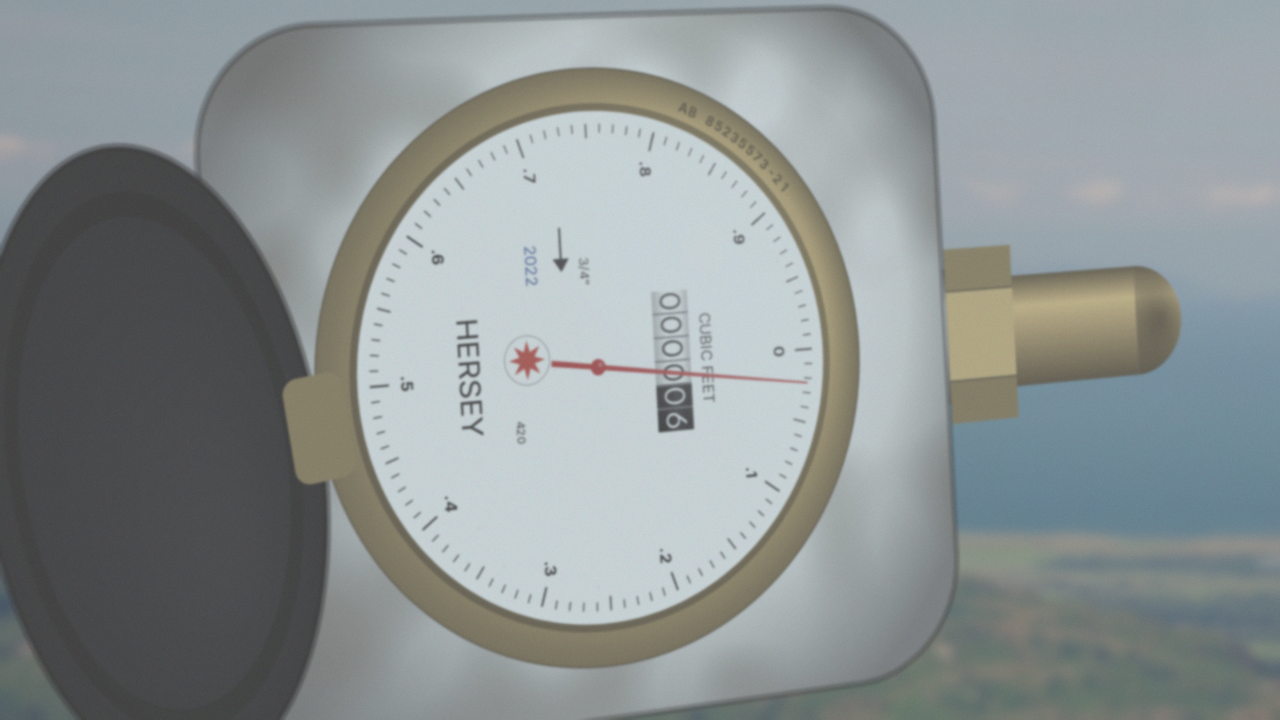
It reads value=6.02 unit=ft³
